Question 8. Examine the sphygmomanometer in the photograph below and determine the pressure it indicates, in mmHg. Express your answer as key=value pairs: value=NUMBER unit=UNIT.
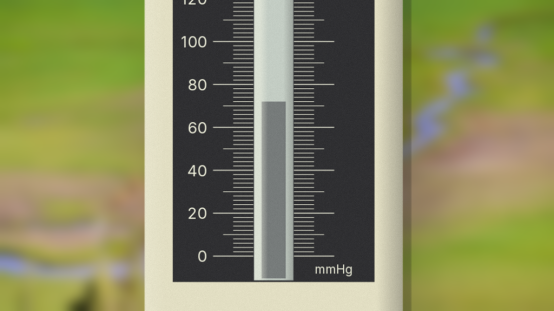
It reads value=72 unit=mmHg
